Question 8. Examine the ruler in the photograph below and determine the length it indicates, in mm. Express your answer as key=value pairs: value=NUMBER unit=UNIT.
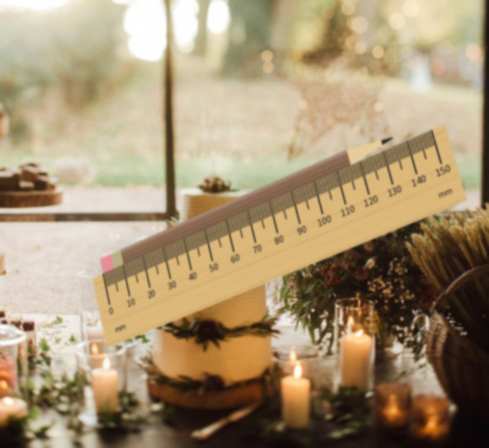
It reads value=135 unit=mm
